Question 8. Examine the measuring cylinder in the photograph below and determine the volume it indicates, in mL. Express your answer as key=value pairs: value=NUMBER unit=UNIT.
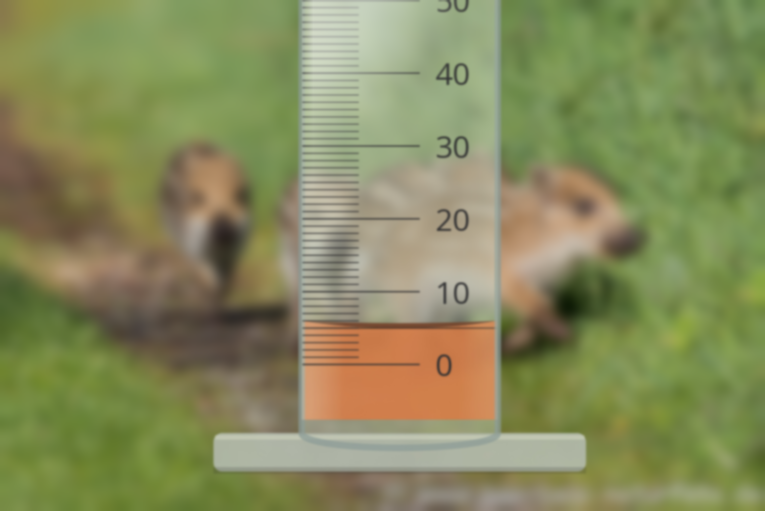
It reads value=5 unit=mL
